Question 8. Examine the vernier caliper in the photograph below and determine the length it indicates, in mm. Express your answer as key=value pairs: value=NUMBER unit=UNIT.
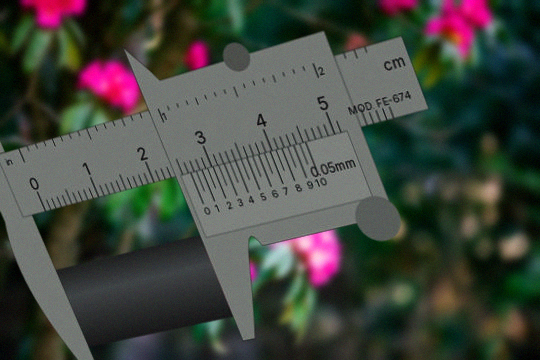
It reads value=26.4 unit=mm
